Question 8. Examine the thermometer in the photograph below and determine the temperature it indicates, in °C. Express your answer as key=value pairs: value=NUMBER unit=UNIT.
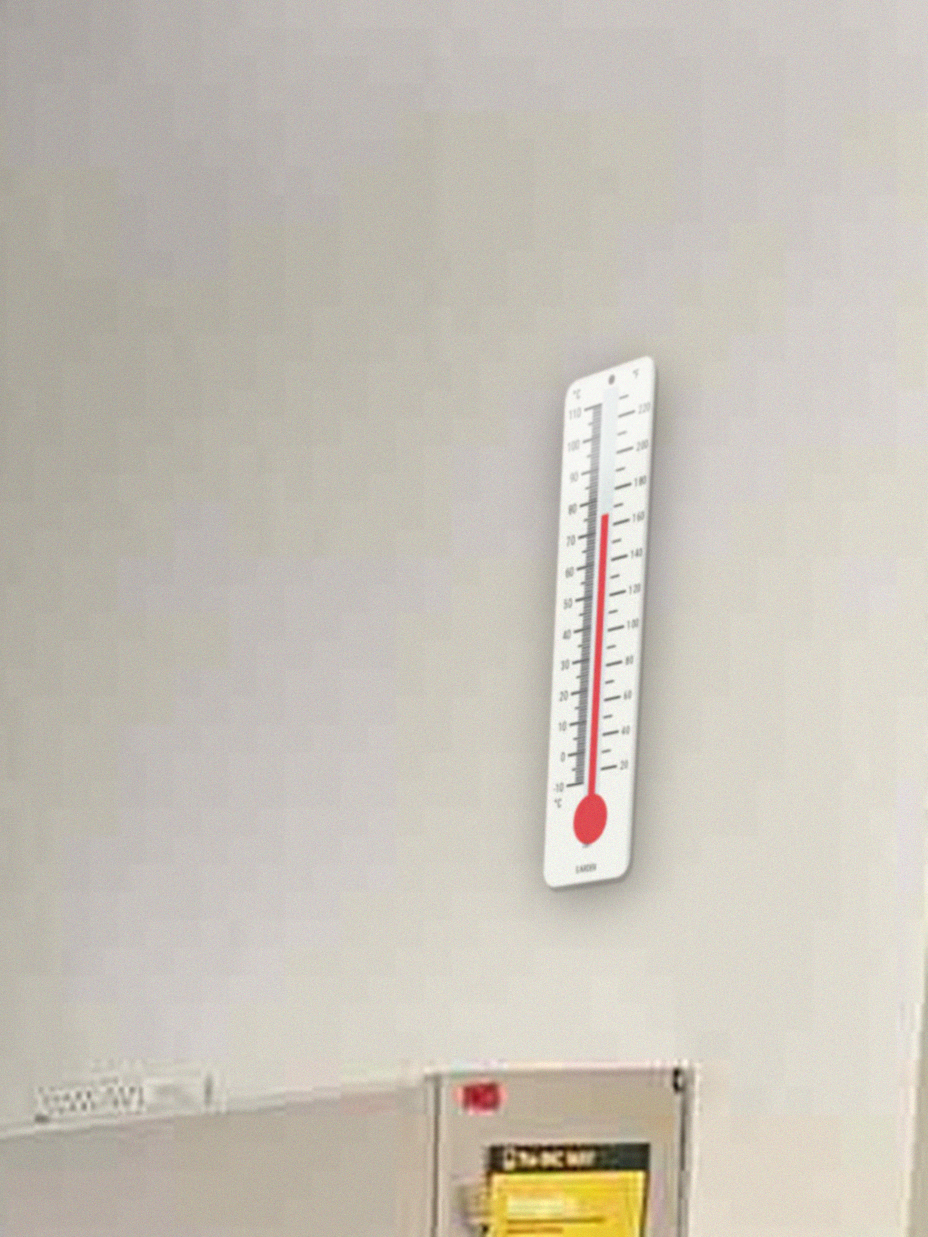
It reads value=75 unit=°C
